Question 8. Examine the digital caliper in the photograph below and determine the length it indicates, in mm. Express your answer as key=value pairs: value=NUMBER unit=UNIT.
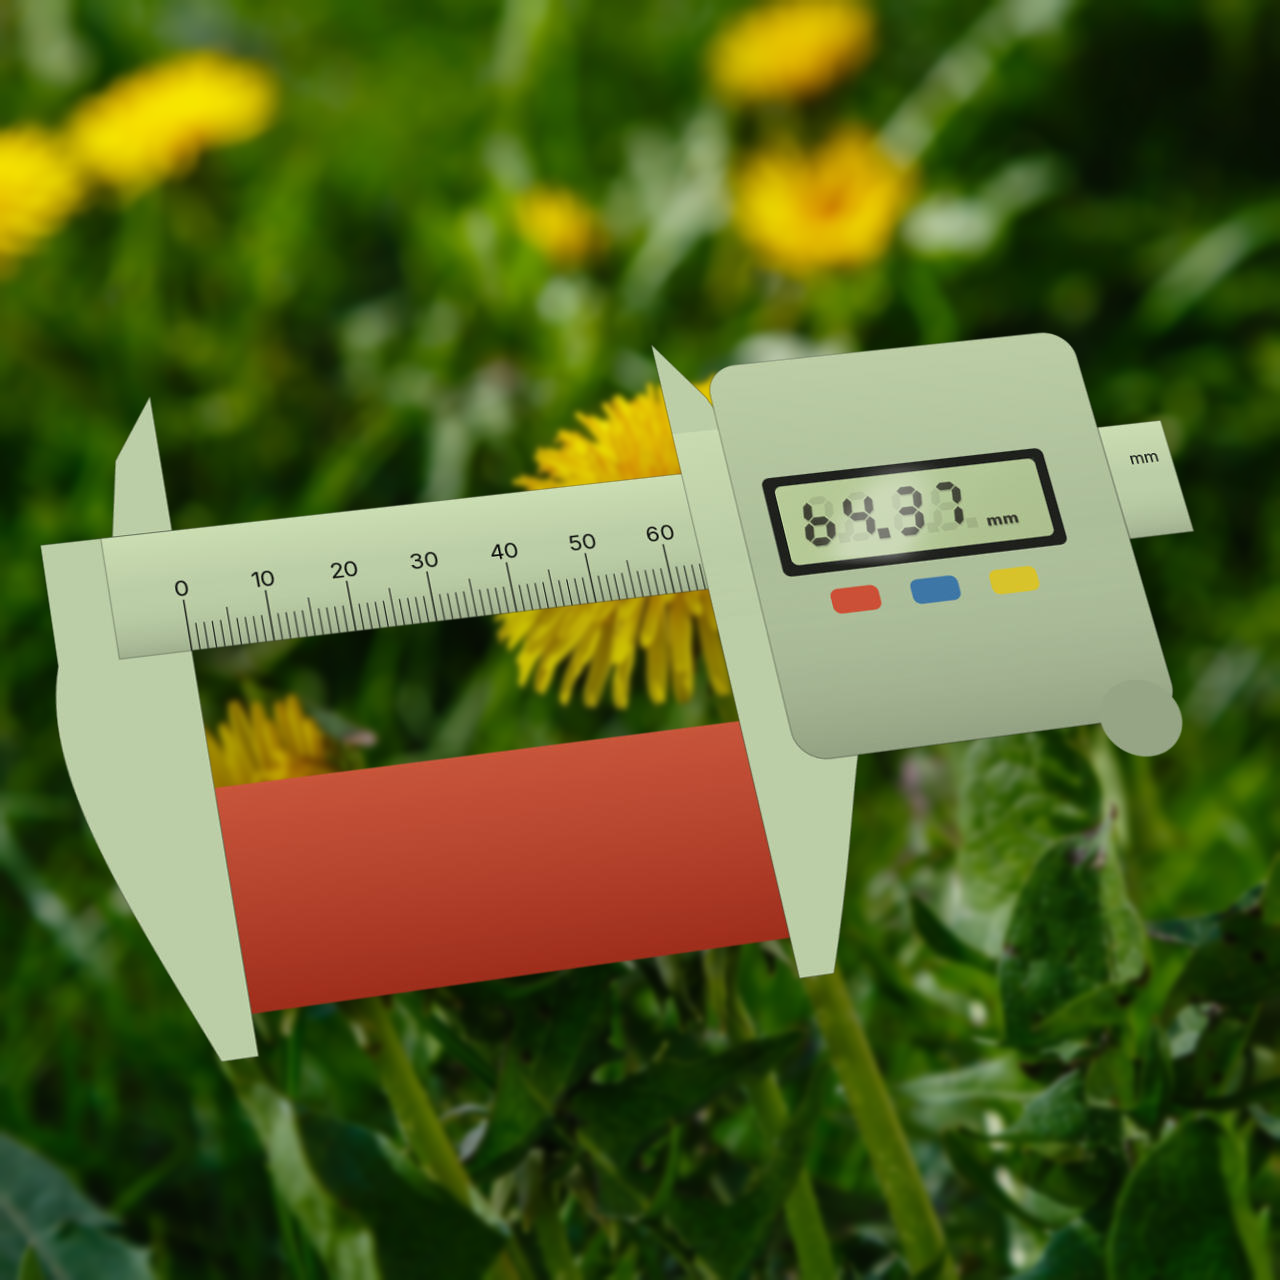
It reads value=64.37 unit=mm
